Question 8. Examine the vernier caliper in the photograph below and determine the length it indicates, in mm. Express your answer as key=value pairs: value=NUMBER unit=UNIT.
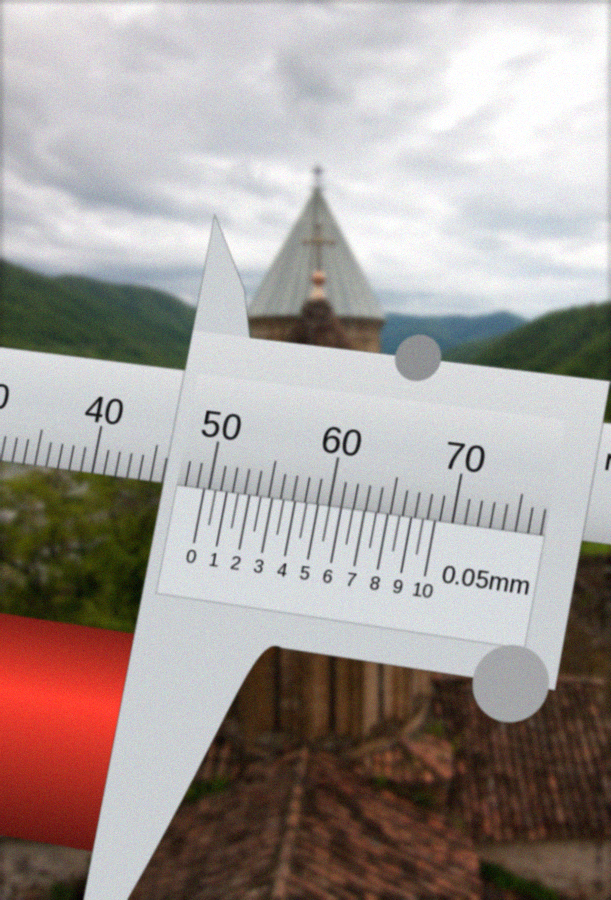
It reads value=49.6 unit=mm
